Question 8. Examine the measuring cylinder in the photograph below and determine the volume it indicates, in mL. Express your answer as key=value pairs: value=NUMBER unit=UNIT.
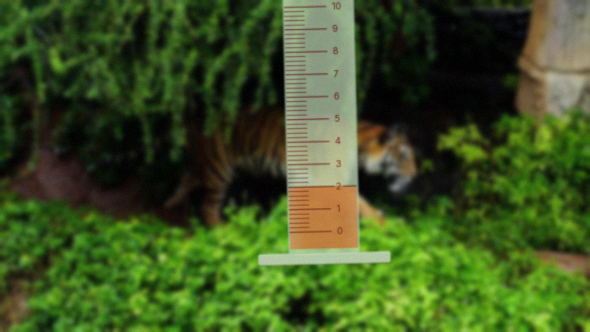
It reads value=2 unit=mL
